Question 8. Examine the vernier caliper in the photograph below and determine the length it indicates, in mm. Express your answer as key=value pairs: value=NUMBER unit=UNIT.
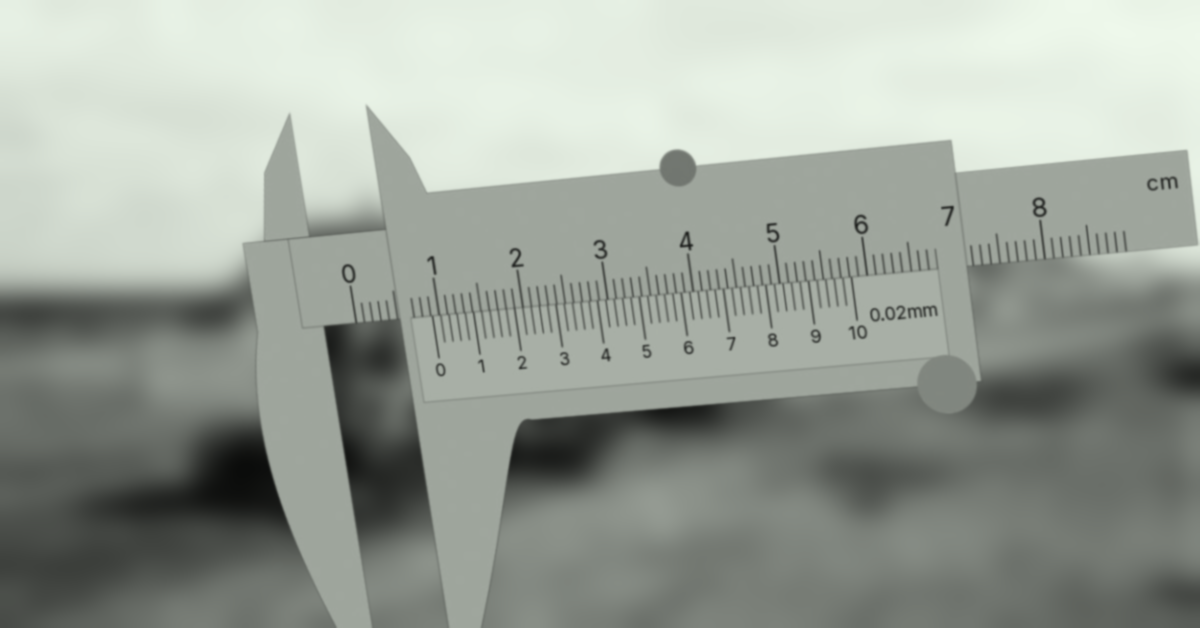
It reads value=9.2 unit=mm
